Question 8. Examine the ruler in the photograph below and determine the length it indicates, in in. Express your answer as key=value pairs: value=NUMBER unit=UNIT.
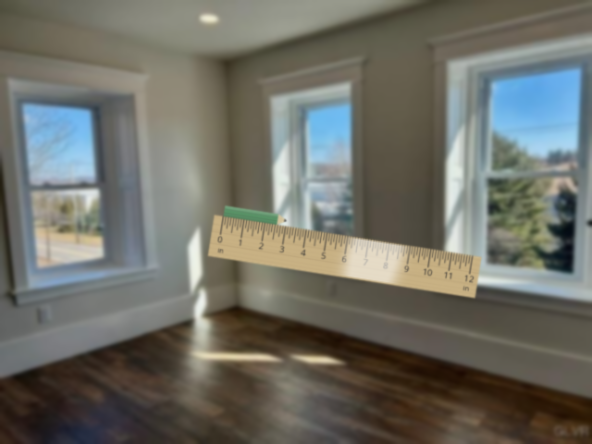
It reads value=3 unit=in
